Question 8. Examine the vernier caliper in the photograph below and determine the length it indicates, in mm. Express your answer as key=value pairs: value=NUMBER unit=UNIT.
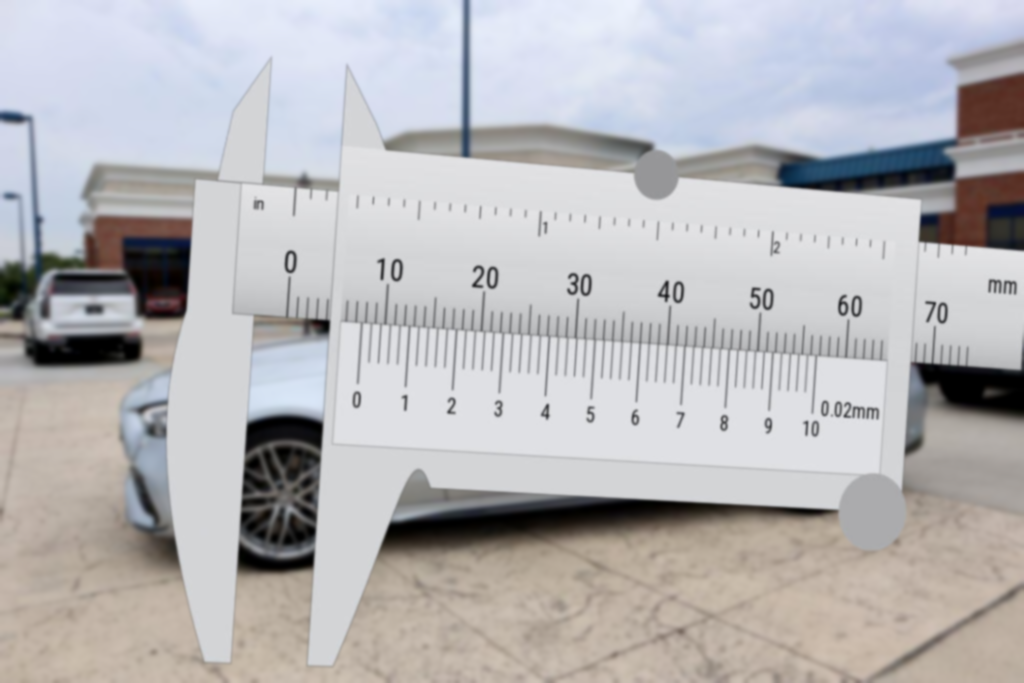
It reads value=7.6 unit=mm
